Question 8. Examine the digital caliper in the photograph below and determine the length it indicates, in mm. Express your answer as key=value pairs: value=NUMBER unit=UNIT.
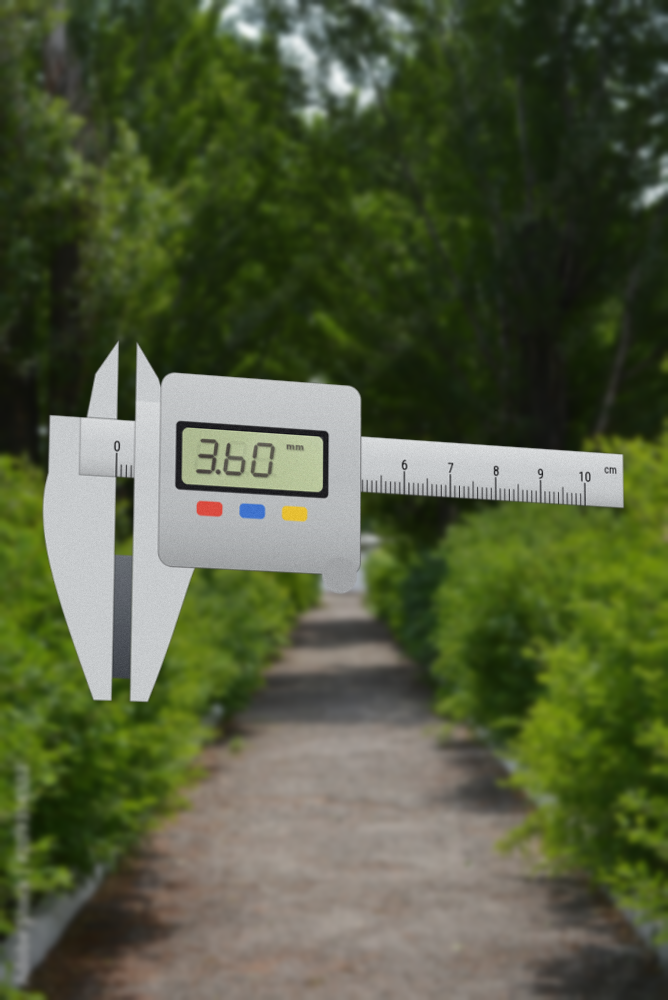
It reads value=3.60 unit=mm
